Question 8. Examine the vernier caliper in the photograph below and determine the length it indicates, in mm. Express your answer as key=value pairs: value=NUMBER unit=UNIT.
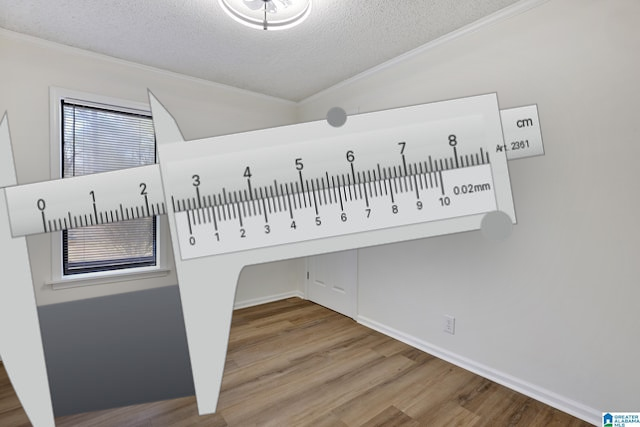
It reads value=27.5 unit=mm
